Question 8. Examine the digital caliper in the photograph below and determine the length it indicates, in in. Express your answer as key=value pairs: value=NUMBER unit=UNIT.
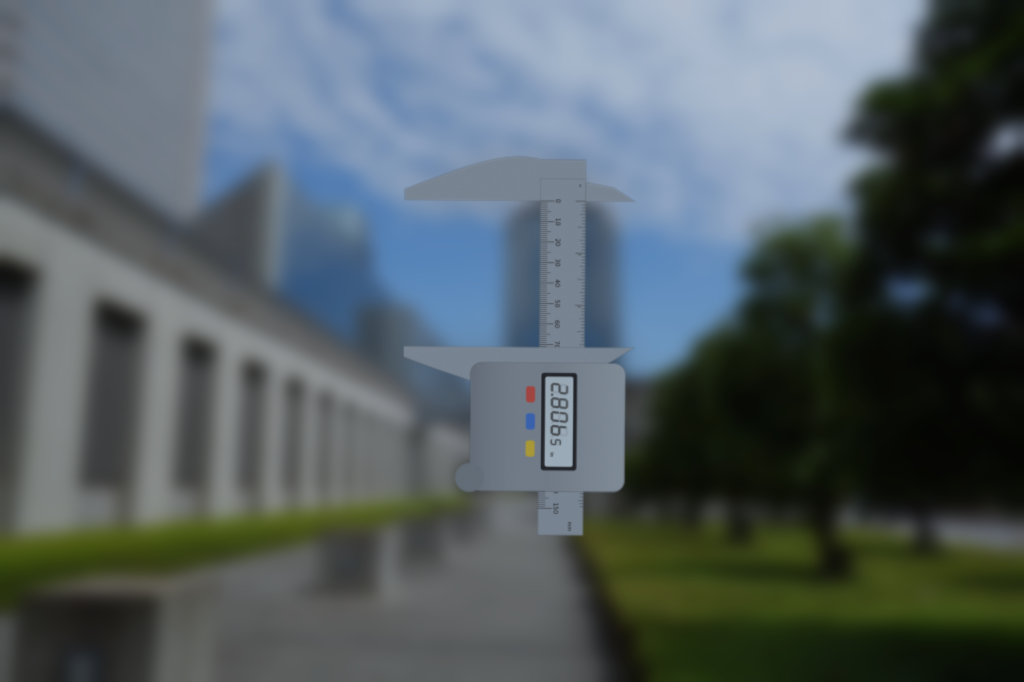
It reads value=2.8065 unit=in
